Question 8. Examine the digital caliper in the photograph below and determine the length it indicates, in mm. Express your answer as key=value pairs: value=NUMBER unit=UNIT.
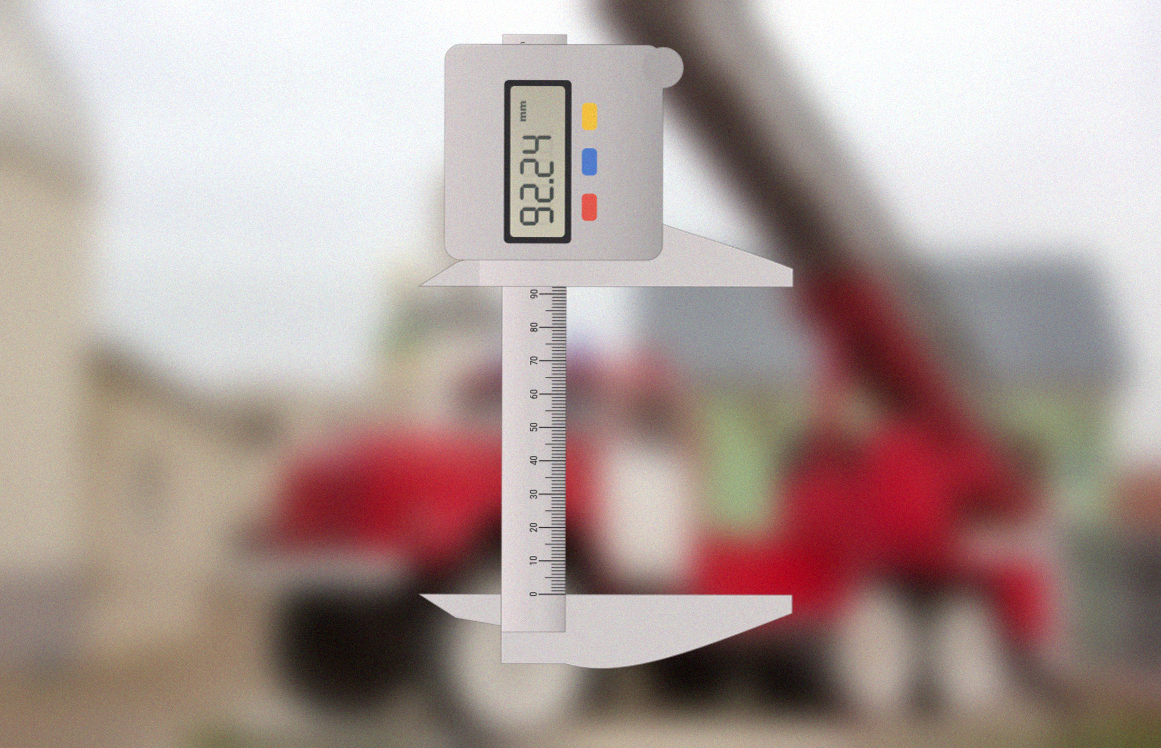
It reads value=92.24 unit=mm
